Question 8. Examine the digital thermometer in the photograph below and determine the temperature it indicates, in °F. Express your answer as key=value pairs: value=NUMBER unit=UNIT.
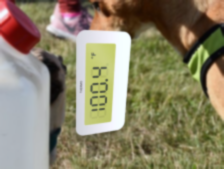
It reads value=100.4 unit=°F
